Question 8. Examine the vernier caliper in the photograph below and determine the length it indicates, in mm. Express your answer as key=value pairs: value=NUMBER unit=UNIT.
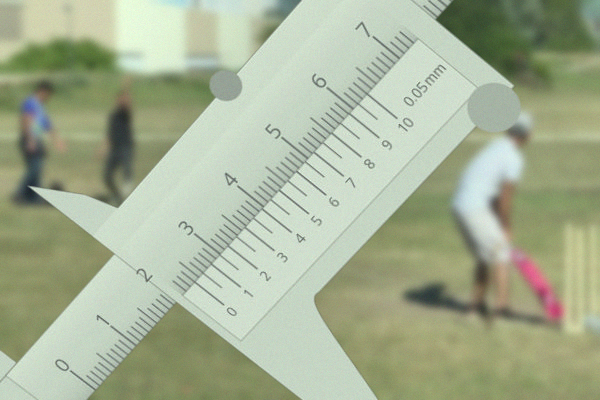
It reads value=24.0 unit=mm
